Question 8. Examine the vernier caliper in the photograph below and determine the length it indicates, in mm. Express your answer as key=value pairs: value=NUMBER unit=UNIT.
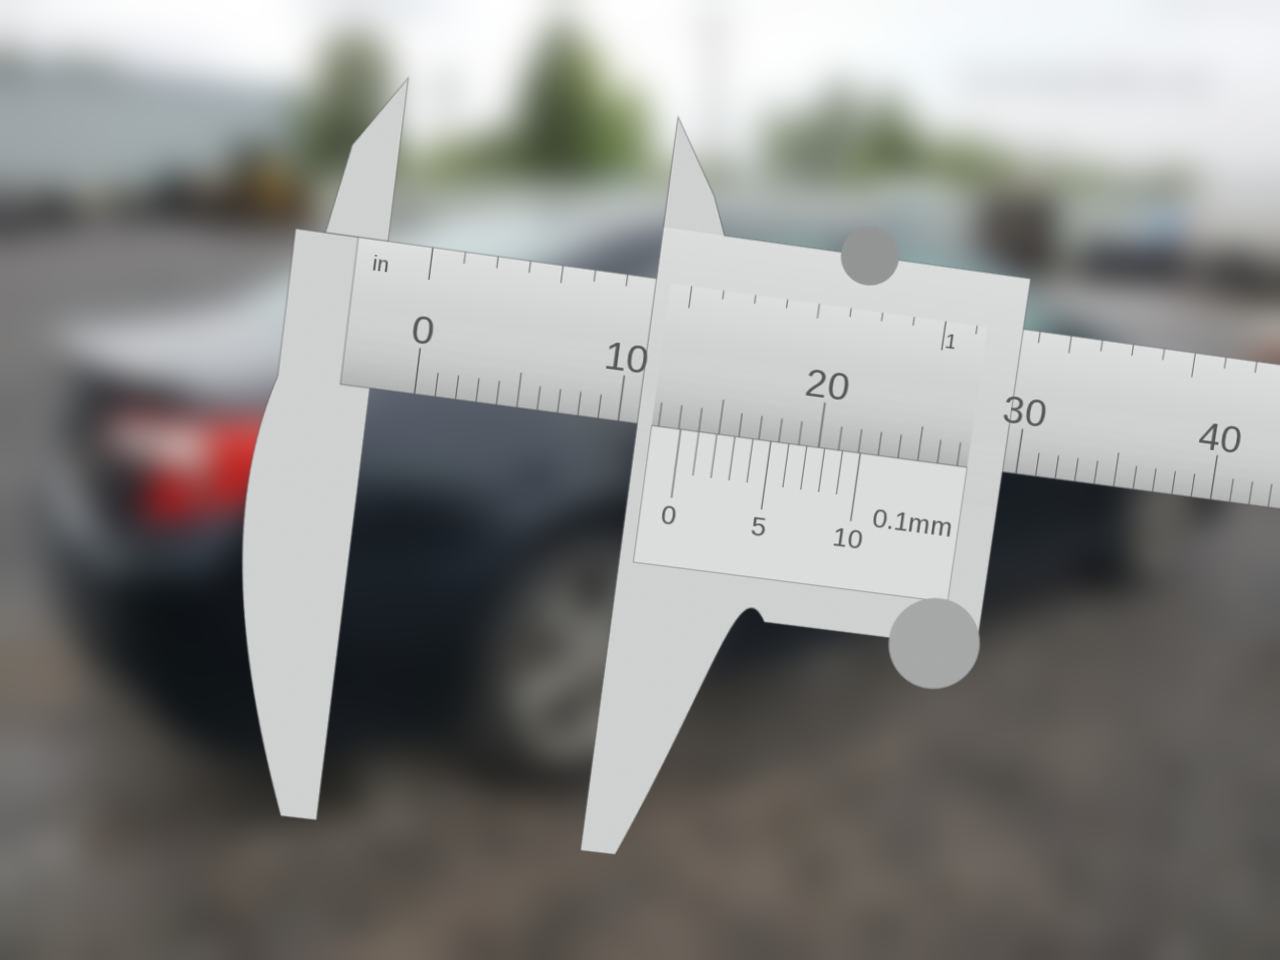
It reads value=13.1 unit=mm
